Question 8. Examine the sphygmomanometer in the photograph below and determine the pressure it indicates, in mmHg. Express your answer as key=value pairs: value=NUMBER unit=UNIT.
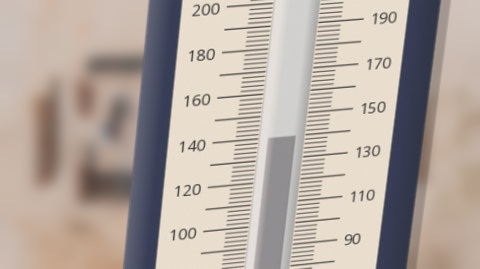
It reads value=140 unit=mmHg
